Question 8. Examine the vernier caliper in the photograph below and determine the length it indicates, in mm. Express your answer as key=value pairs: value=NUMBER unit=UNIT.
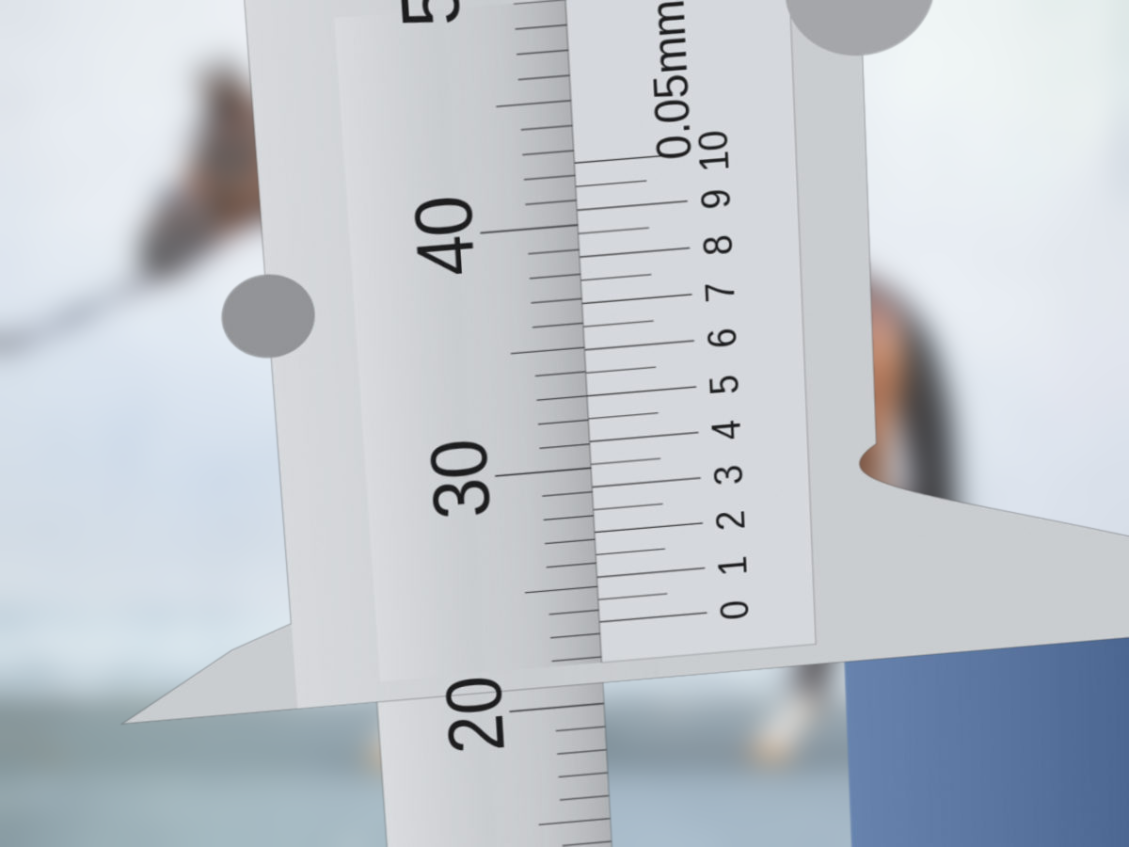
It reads value=23.5 unit=mm
